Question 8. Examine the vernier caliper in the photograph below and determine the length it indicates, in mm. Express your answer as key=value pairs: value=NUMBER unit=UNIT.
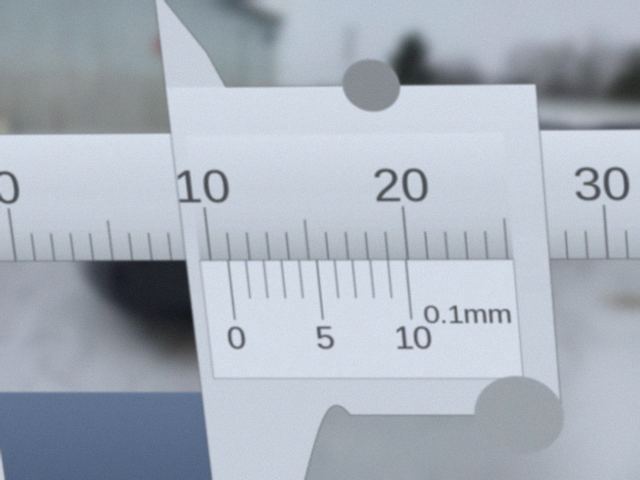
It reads value=10.9 unit=mm
